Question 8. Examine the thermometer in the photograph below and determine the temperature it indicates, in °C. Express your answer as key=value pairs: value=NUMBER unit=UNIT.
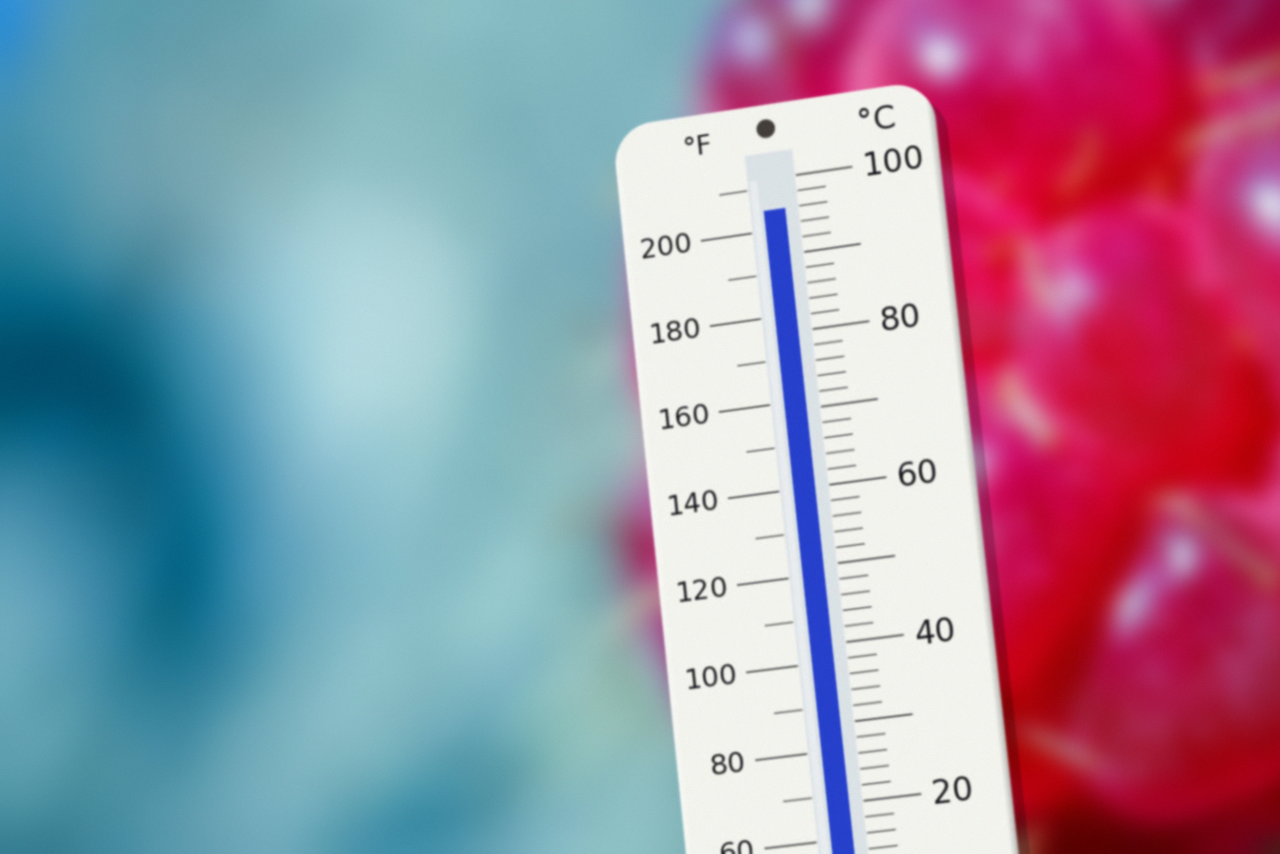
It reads value=96 unit=°C
